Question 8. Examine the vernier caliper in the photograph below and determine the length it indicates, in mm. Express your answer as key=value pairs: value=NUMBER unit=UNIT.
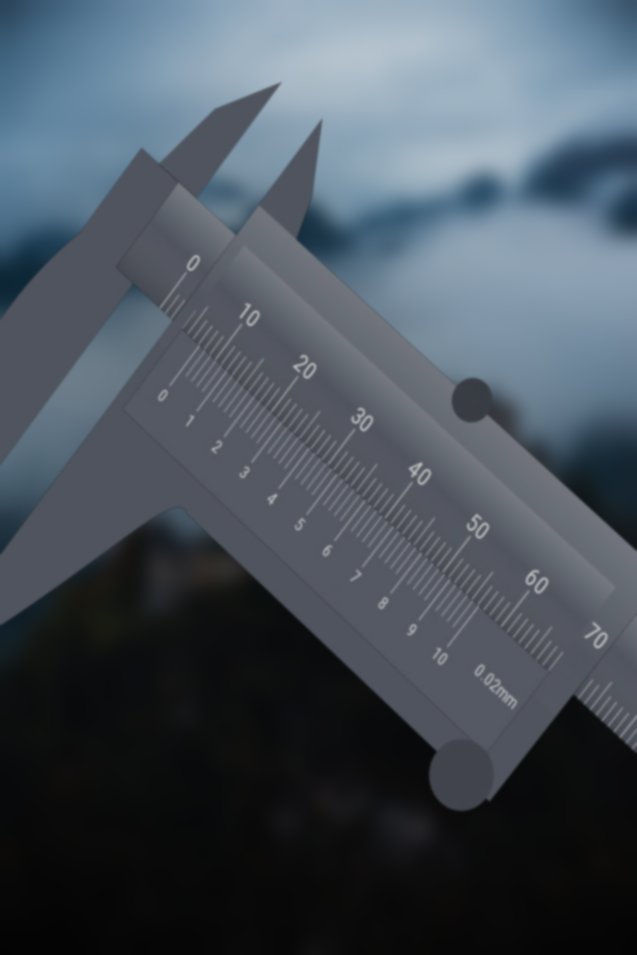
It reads value=7.2 unit=mm
